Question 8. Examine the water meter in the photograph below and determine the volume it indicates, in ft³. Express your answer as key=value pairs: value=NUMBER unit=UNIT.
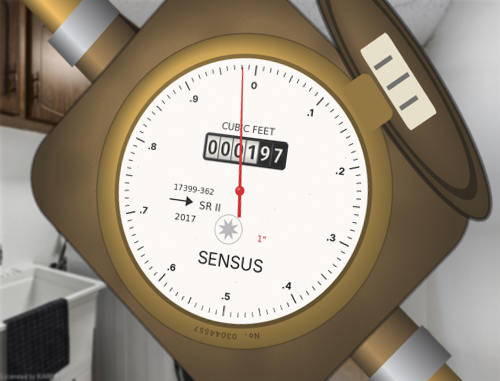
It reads value=196.98 unit=ft³
